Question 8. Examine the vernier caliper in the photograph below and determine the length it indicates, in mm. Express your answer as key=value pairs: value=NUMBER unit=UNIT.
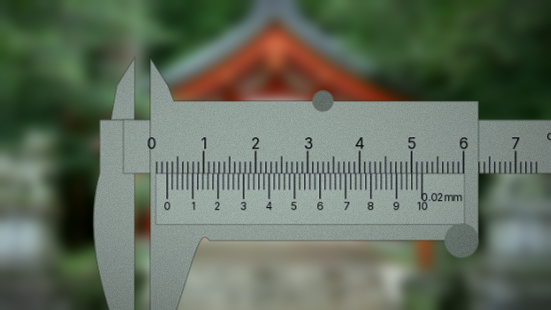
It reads value=3.0 unit=mm
